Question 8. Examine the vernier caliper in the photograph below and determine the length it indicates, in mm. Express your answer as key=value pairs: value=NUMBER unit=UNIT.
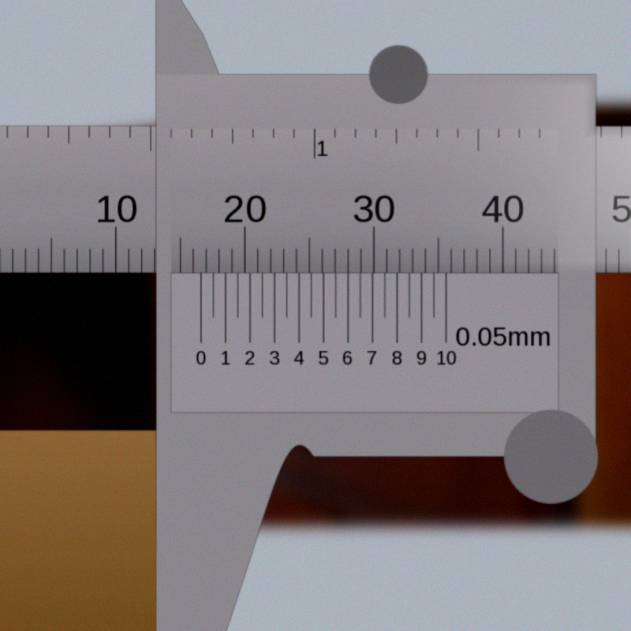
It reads value=16.6 unit=mm
